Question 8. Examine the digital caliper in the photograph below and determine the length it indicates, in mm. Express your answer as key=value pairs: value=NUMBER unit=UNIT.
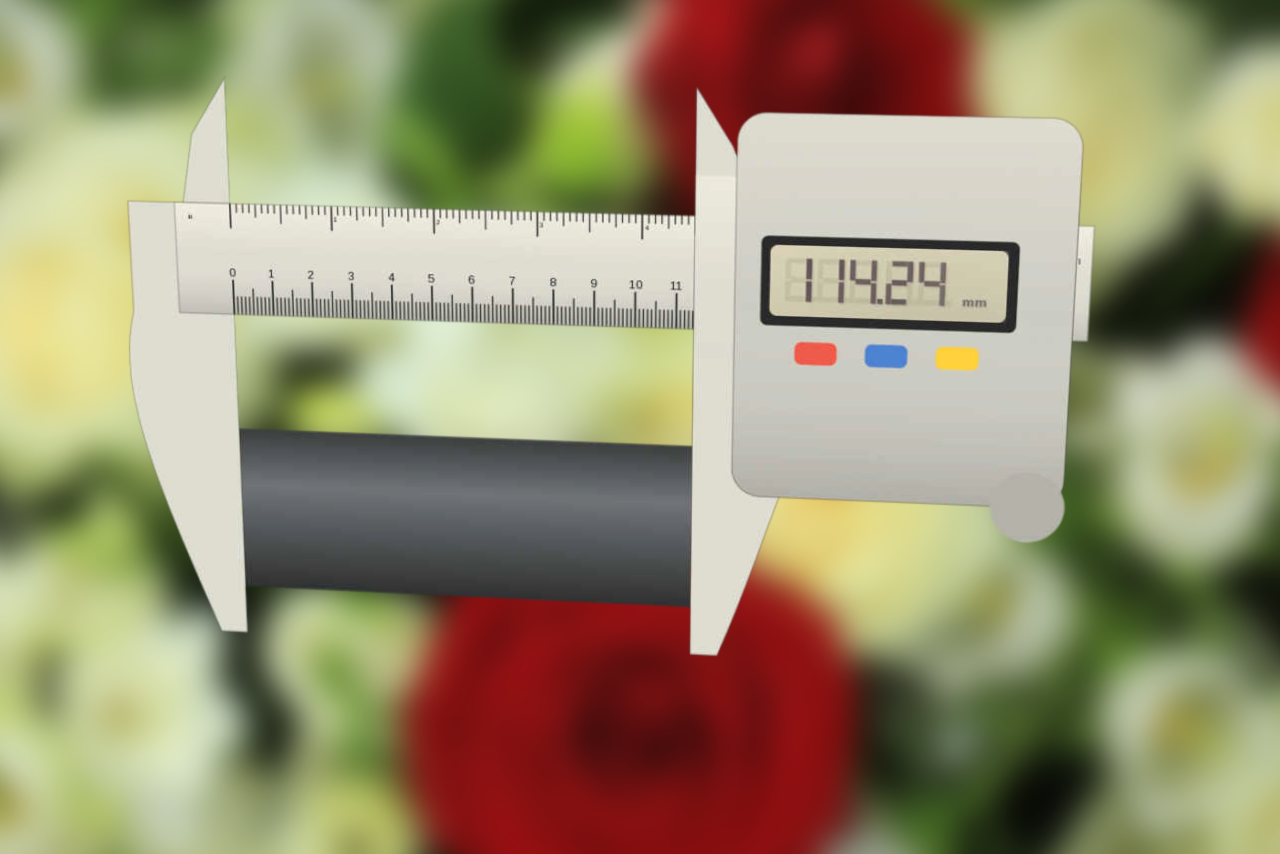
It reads value=114.24 unit=mm
